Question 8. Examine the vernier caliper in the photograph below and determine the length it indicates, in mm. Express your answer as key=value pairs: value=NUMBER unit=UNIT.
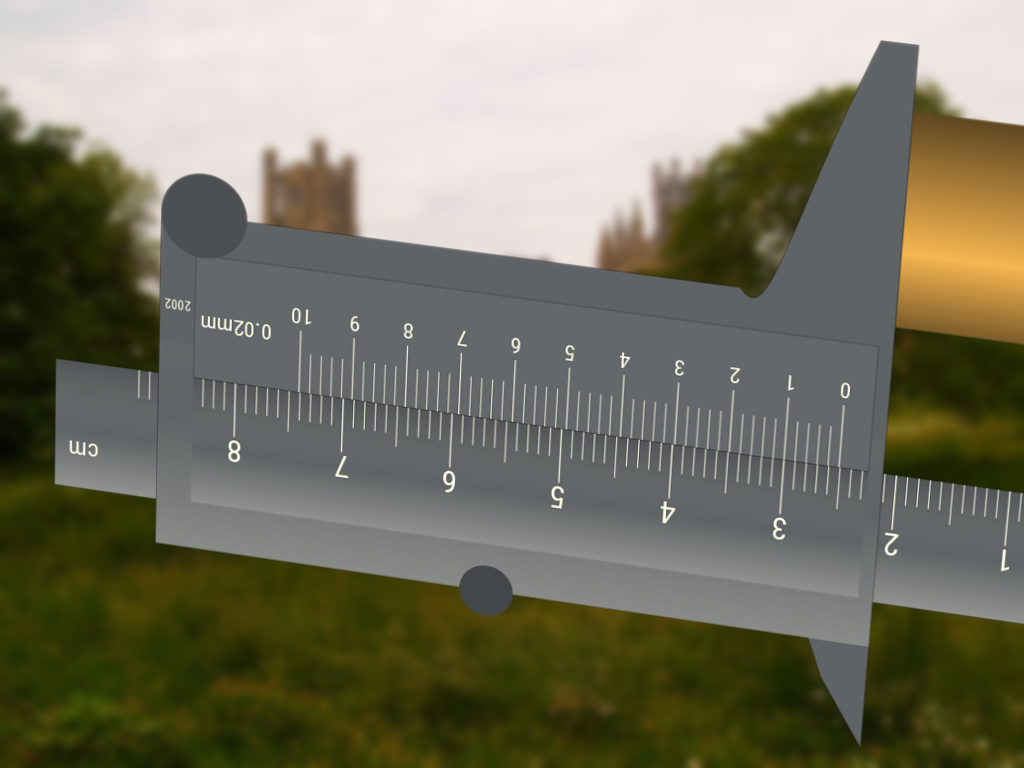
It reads value=25.1 unit=mm
